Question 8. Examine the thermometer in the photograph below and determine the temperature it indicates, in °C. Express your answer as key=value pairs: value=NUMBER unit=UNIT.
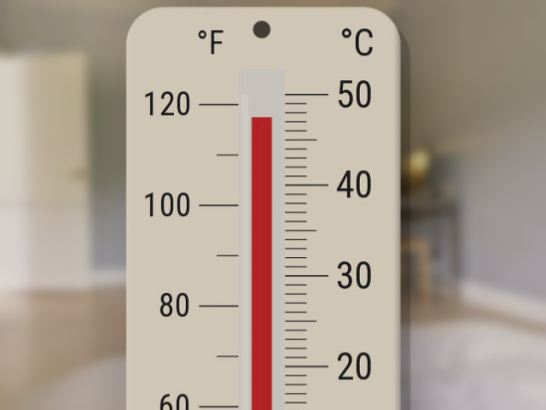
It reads value=47.5 unit=°C
